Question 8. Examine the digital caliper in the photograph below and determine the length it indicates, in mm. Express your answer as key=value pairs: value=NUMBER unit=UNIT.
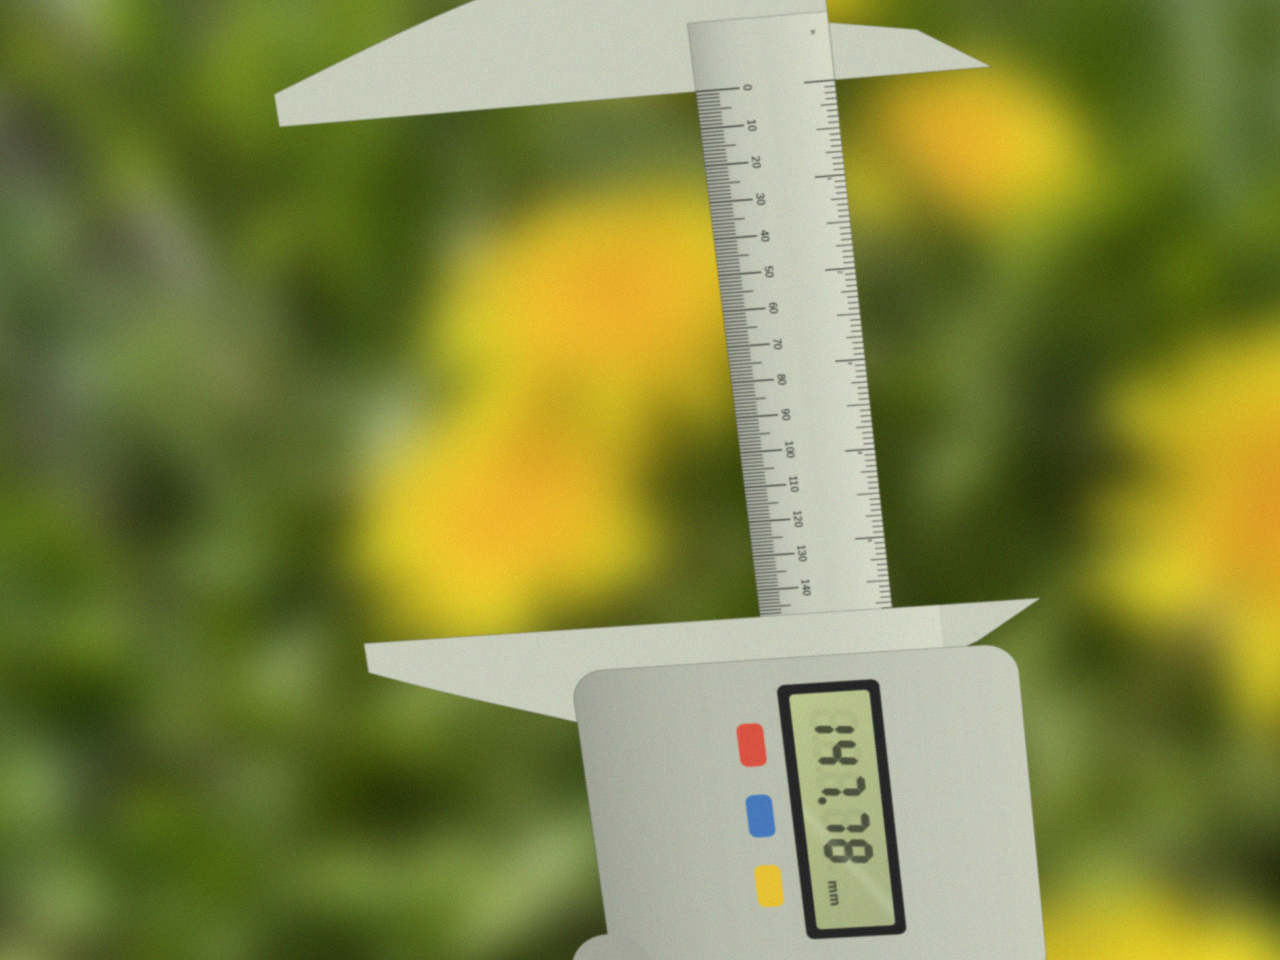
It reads value=147.78 unit=mm
